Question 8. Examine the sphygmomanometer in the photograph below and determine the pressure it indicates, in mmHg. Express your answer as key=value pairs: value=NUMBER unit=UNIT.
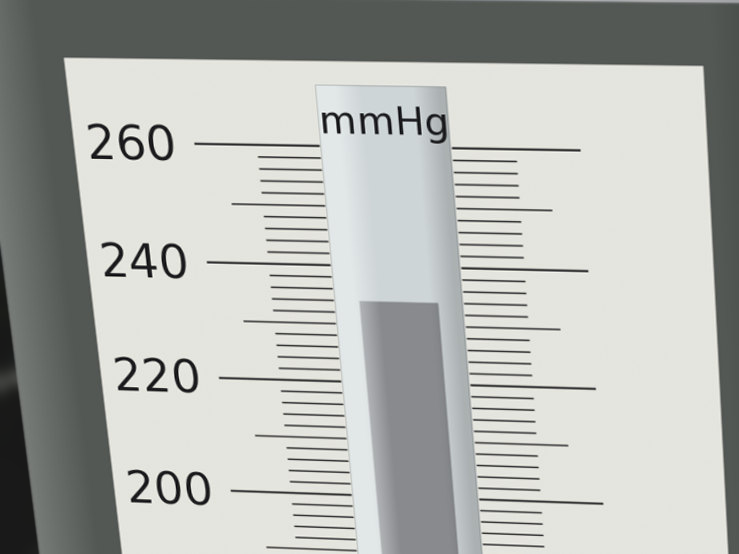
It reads value=234 unit=mmHg
